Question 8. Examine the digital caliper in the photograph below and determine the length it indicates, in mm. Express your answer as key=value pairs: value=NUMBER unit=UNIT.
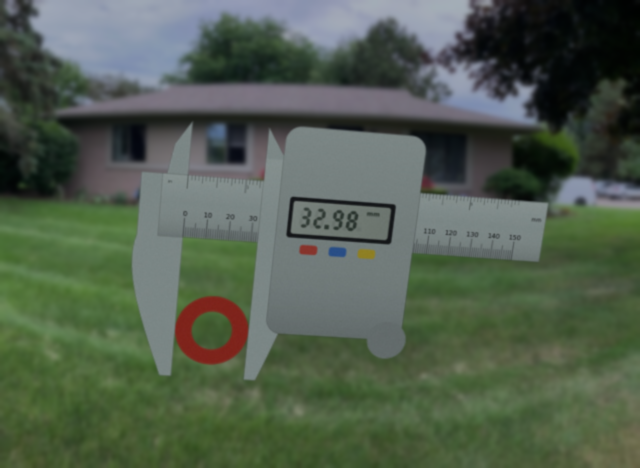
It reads value=32.98 unit=mm
